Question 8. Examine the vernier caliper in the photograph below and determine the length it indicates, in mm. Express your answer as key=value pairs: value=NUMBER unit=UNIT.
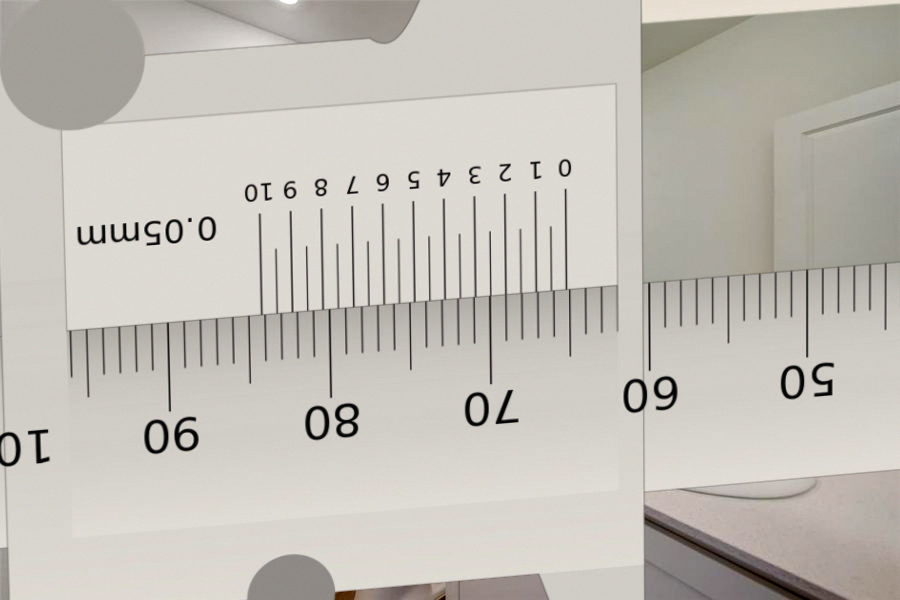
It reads value=65.2 unit=mm
